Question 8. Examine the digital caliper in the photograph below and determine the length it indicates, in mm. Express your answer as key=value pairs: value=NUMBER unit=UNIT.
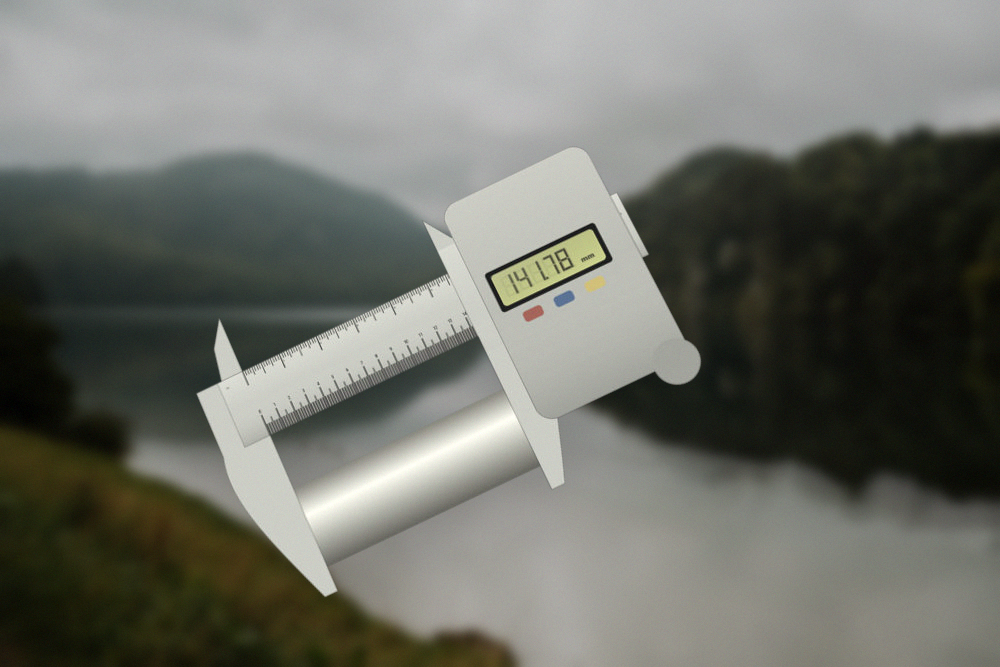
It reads value=141.78 unit=mm
